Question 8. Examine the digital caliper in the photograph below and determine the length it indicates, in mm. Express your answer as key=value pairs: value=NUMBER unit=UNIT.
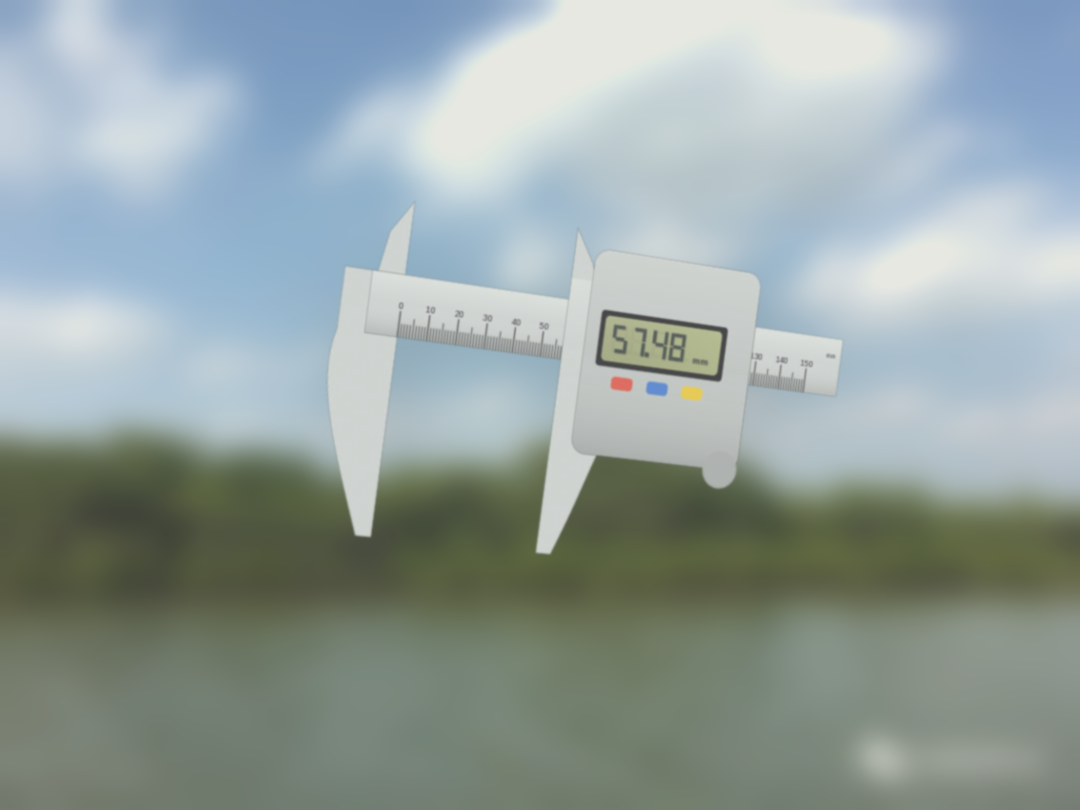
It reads value=57.48 unit=mm
